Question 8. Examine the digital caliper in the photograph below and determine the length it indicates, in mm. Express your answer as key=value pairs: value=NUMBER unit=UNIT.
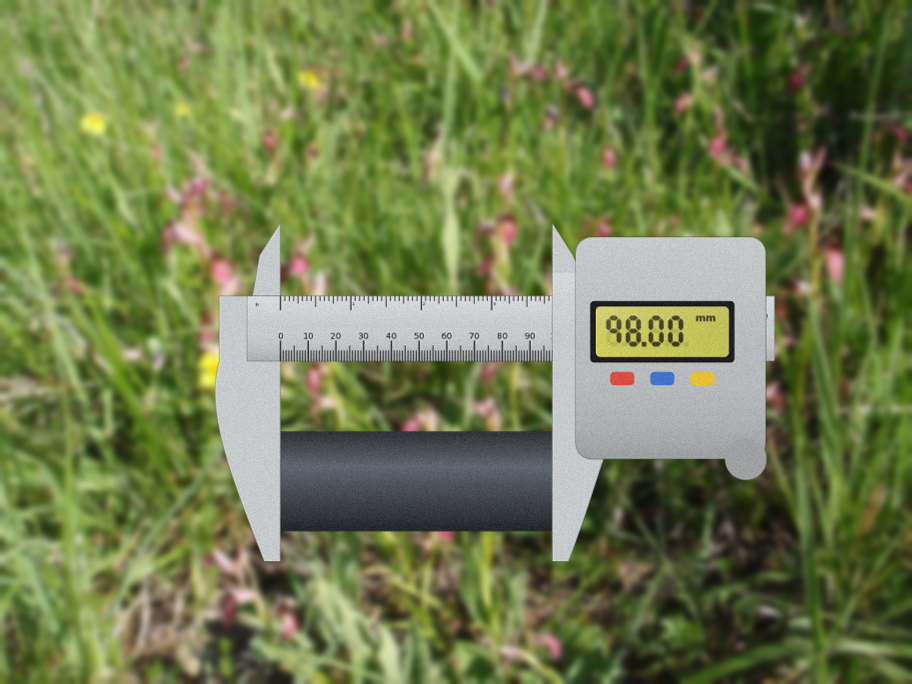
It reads value=98.00 unit=mm
